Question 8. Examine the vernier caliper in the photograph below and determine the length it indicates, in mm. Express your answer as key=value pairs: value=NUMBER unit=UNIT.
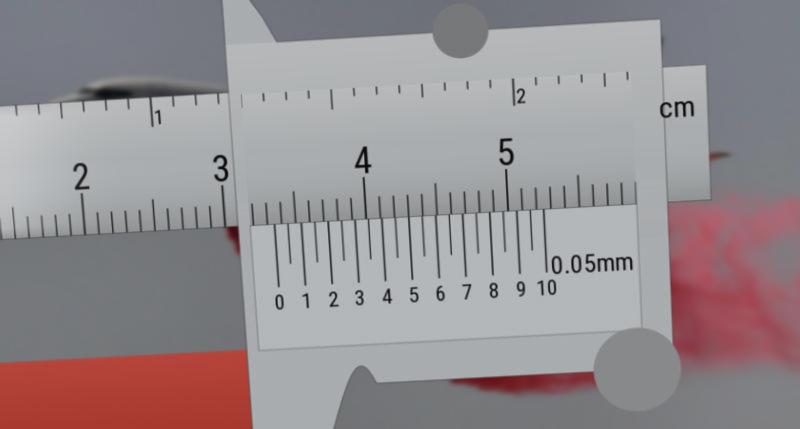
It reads value=33.5 unit=mm
